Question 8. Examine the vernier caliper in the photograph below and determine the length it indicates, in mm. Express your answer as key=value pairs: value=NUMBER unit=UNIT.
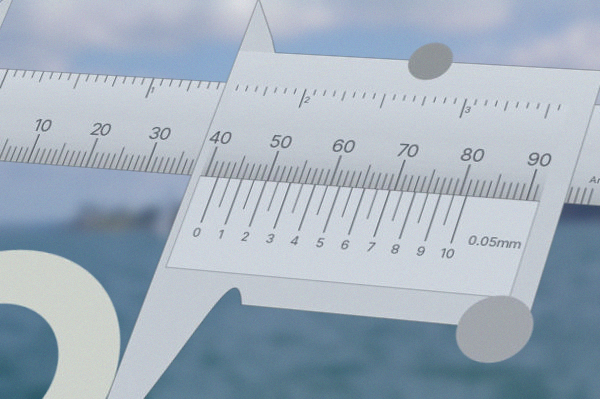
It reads value=42.0 unit=mm
